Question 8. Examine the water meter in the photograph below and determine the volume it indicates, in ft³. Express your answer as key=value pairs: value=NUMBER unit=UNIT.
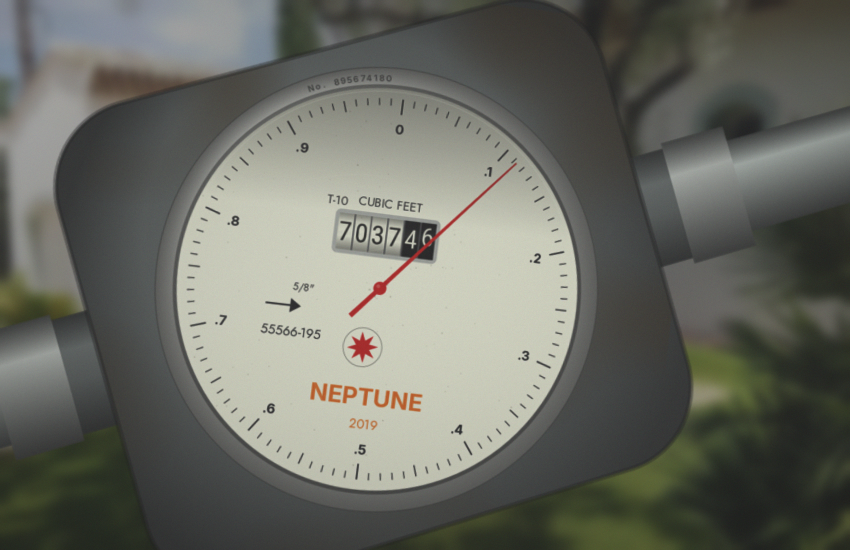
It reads value=703746.11 unit=ft³
